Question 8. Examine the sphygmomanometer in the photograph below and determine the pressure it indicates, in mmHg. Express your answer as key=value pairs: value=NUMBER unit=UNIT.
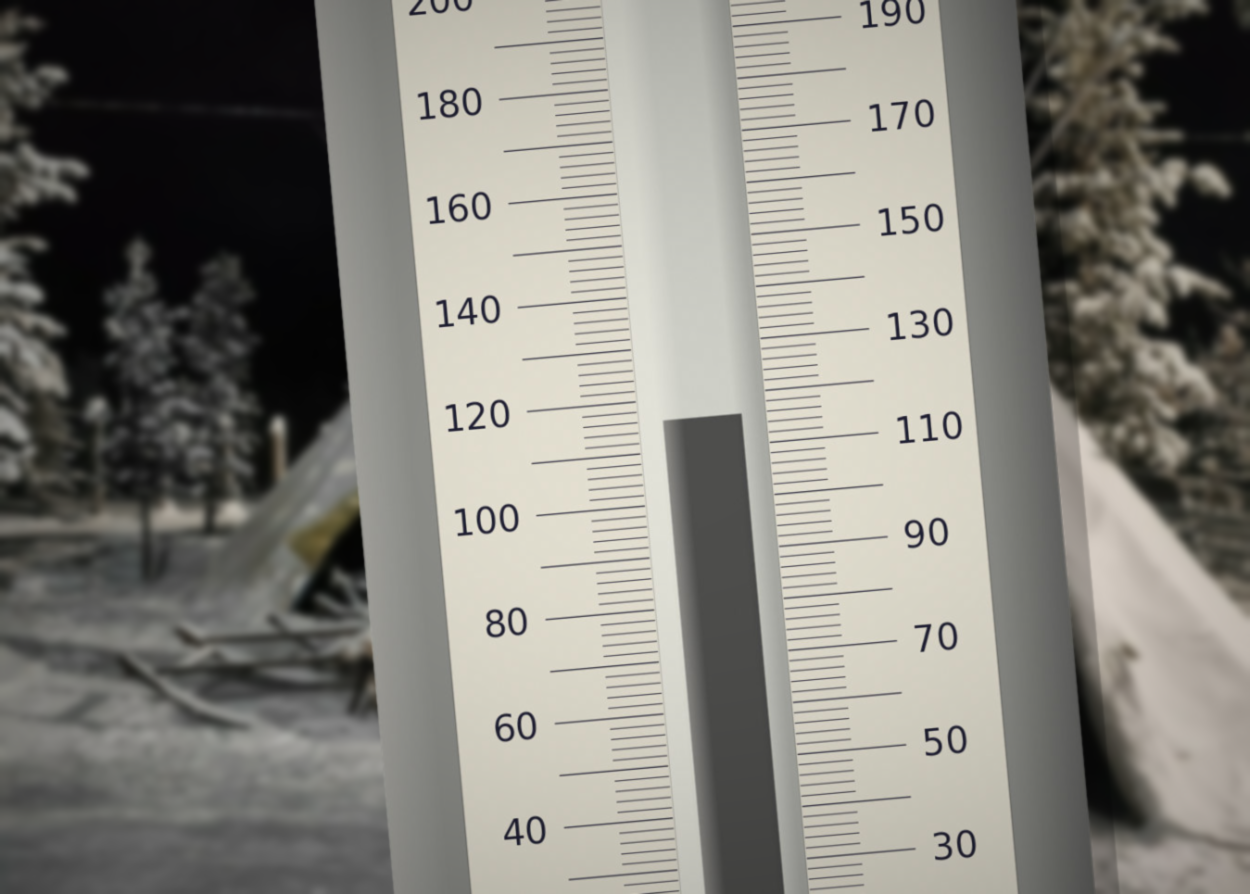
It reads value=116 unit=mmHg
